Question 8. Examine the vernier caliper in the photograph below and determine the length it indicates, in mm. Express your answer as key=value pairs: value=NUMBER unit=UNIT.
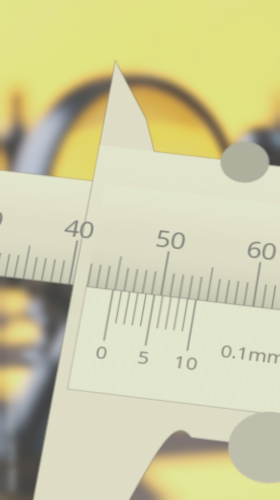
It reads value=44.8 unit=mm
